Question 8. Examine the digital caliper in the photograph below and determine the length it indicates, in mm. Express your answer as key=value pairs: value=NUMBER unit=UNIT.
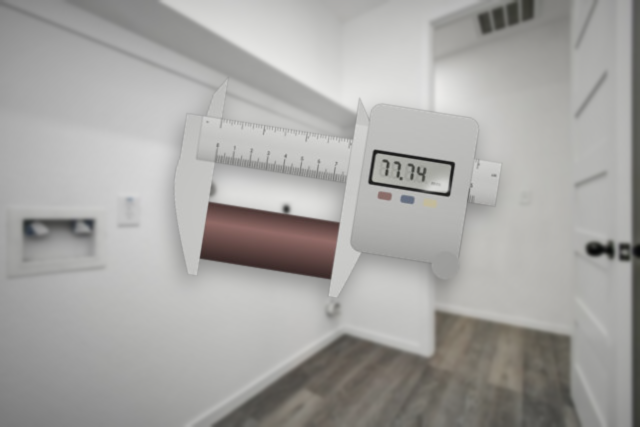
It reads value=77.74 unit=mm
